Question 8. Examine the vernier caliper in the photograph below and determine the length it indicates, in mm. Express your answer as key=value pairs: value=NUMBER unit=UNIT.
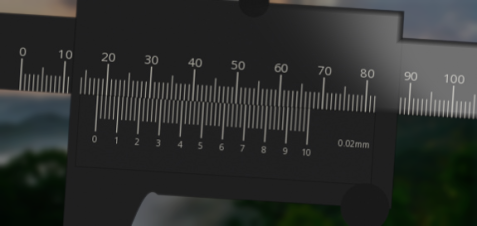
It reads value=18.0 unit=mm
